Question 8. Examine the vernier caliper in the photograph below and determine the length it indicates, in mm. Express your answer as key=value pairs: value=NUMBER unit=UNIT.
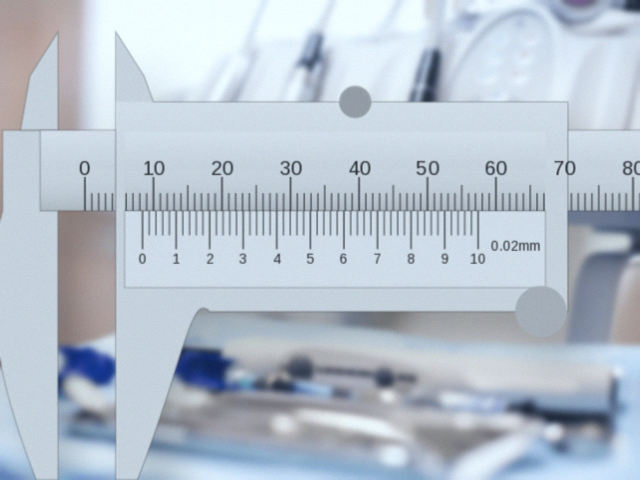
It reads value=8.4 unit=mm
